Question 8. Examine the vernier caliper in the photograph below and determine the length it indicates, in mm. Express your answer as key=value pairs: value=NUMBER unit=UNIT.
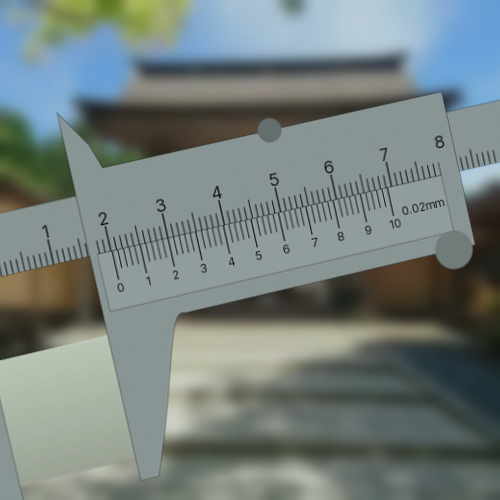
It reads value=20.2 unit=mm
